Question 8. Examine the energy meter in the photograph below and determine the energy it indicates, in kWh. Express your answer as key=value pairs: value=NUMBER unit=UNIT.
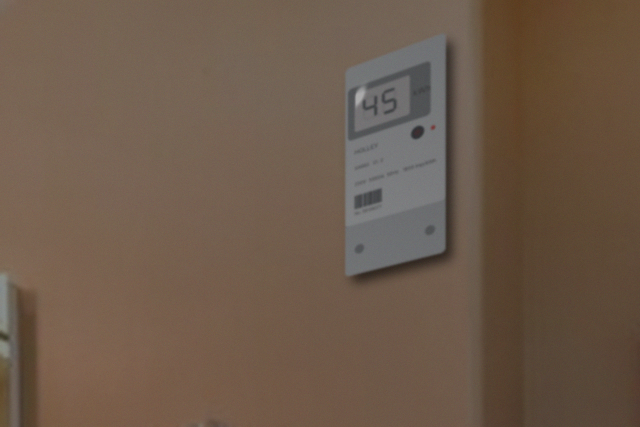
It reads value=45 unit=kWh
